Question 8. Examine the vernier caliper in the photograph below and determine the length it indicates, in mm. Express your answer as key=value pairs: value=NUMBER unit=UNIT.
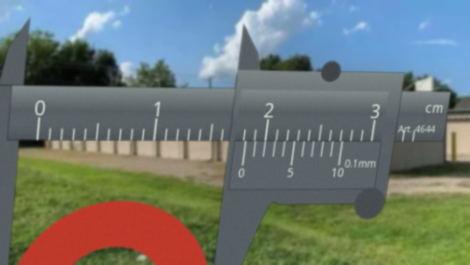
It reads value=18.2 unit=mm
